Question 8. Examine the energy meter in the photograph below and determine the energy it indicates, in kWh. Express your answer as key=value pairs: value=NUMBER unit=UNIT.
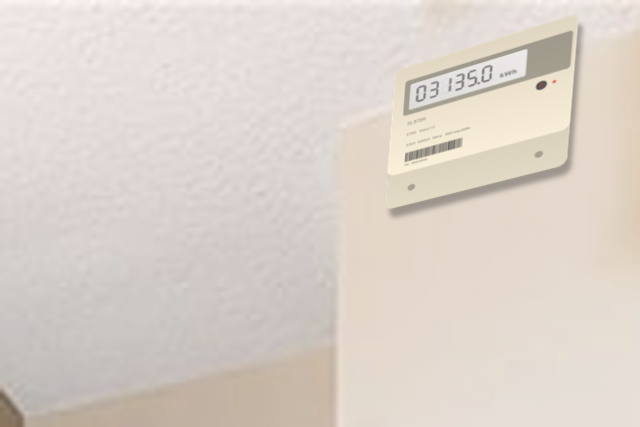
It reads value=3135.0 unit=kWh
